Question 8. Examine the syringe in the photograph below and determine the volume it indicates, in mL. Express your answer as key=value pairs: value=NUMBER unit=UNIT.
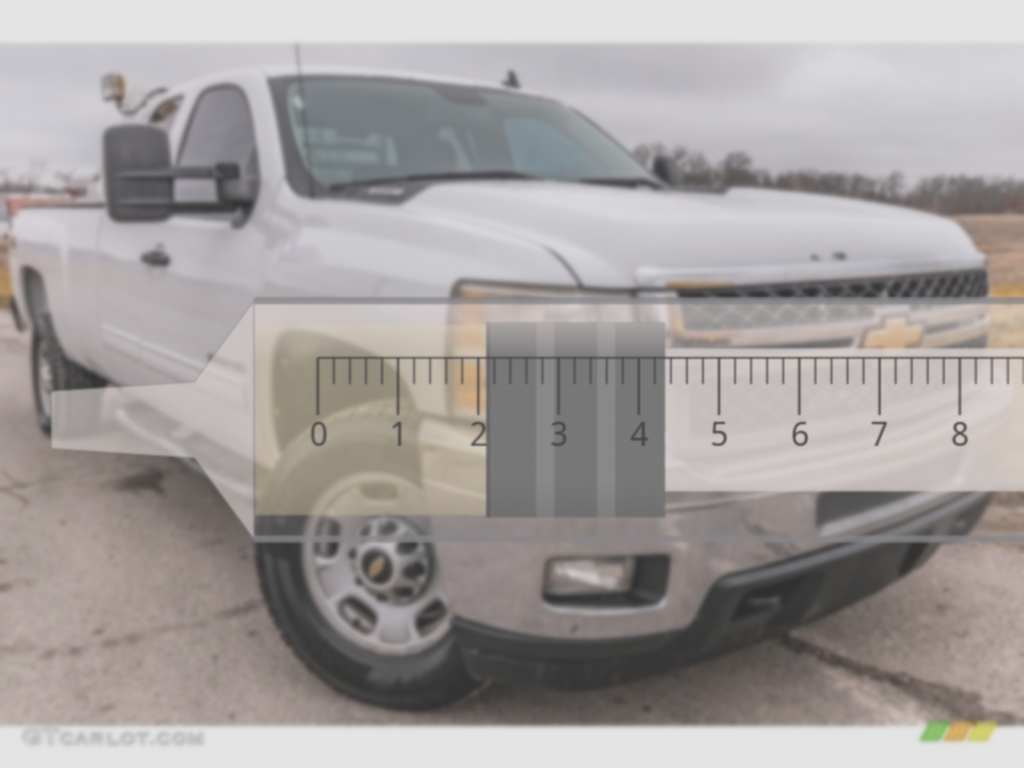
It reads value=2.1 unit=mL
